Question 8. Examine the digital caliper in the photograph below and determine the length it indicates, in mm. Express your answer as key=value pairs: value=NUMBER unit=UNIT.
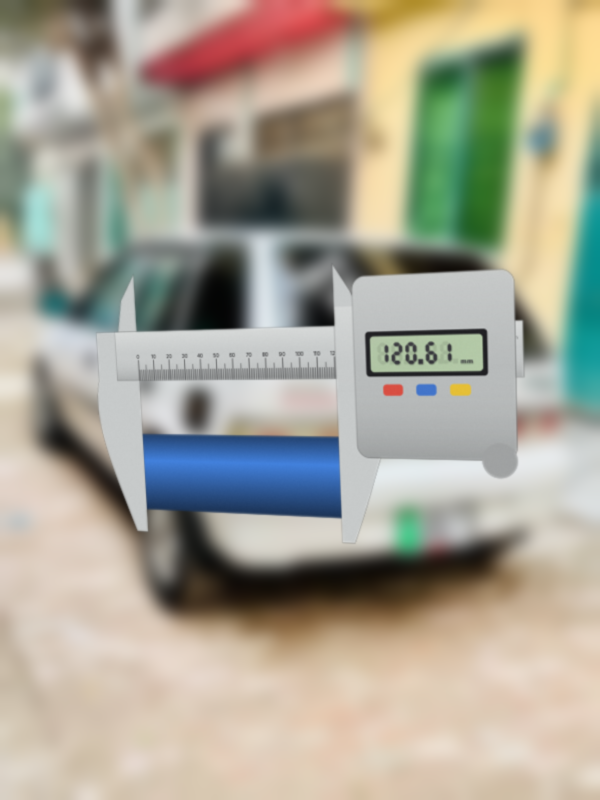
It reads value=120.61 unit=mm
